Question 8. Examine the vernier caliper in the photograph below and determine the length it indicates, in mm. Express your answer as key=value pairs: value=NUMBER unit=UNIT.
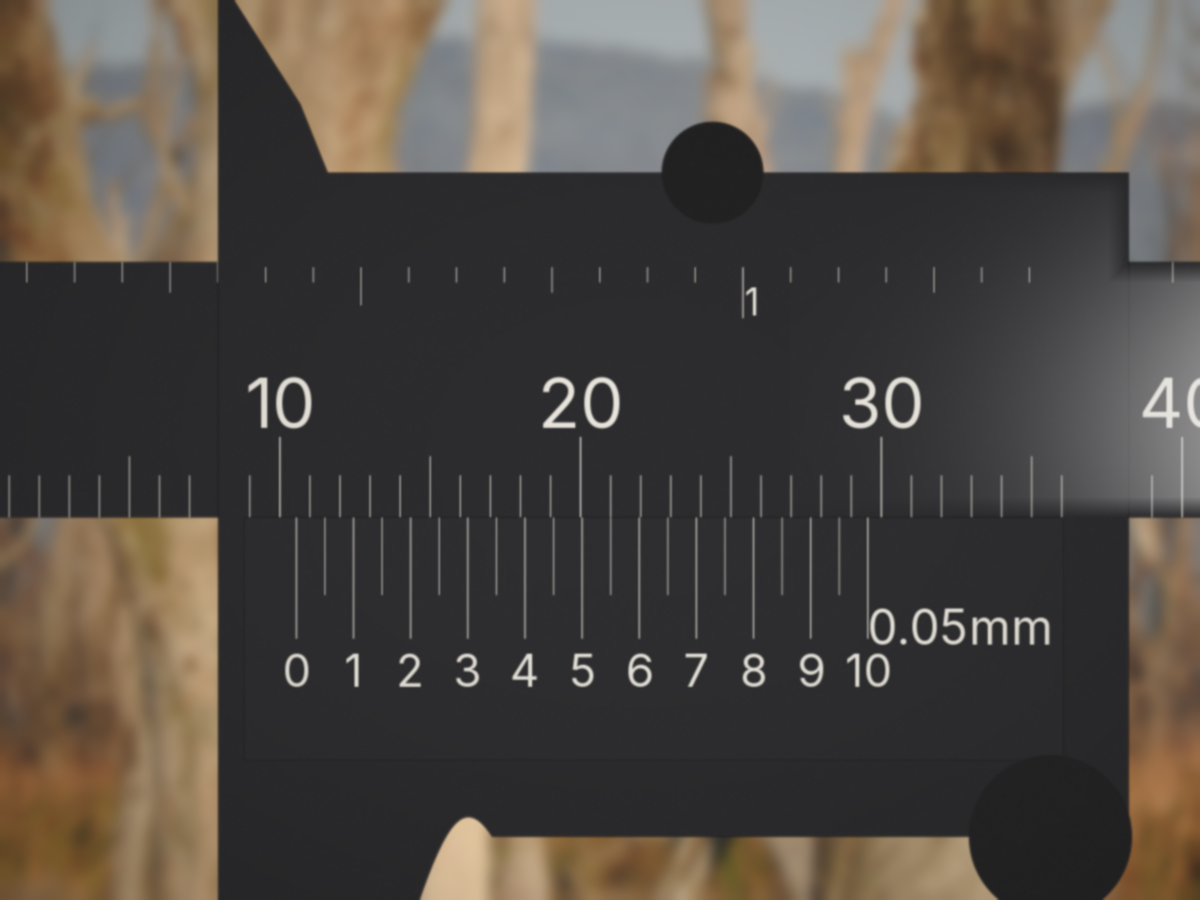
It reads value=10.55 unit=mm
